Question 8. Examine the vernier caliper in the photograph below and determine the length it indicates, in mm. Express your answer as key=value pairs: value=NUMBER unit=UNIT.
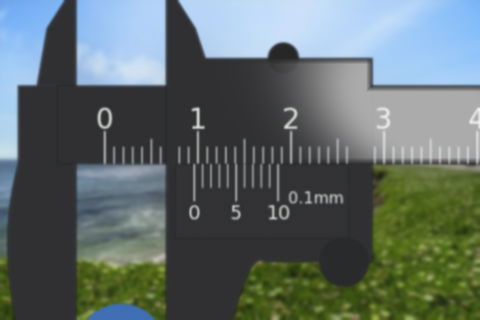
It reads value=9.6 unit=mm
